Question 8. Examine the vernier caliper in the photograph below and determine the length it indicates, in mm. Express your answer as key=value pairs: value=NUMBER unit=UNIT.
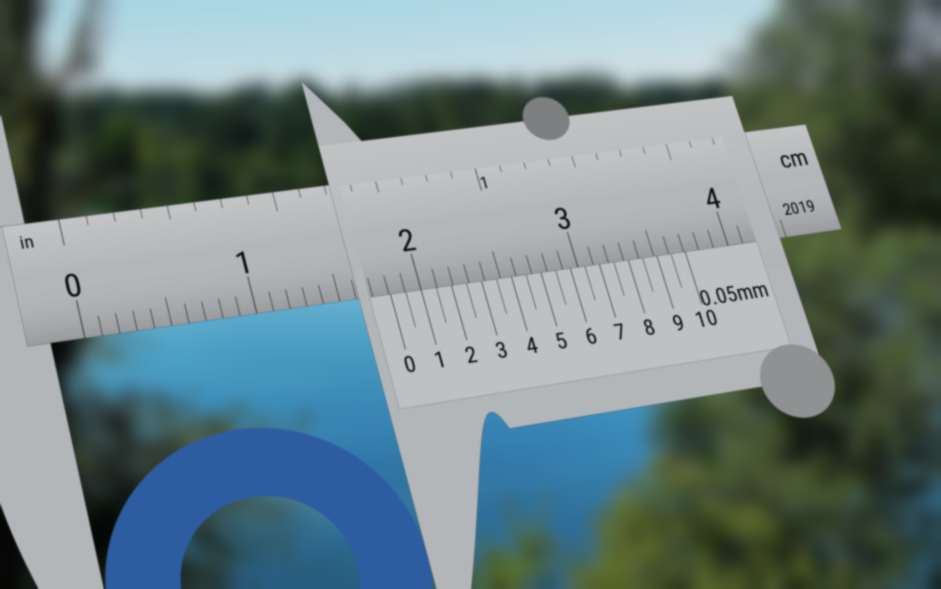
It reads value=18.1 unit=mm
